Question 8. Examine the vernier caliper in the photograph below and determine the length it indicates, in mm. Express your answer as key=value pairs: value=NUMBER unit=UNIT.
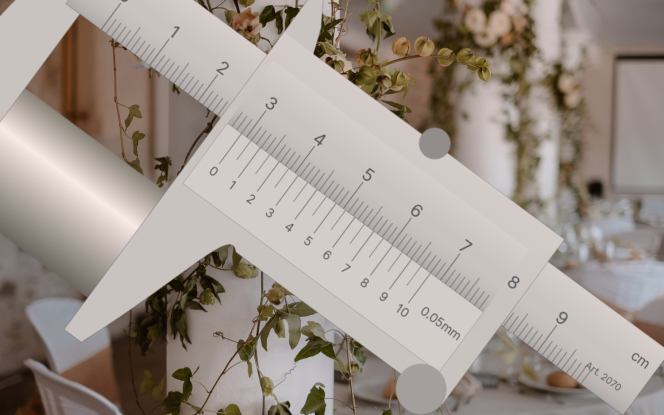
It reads value=29.0 unit=mm
